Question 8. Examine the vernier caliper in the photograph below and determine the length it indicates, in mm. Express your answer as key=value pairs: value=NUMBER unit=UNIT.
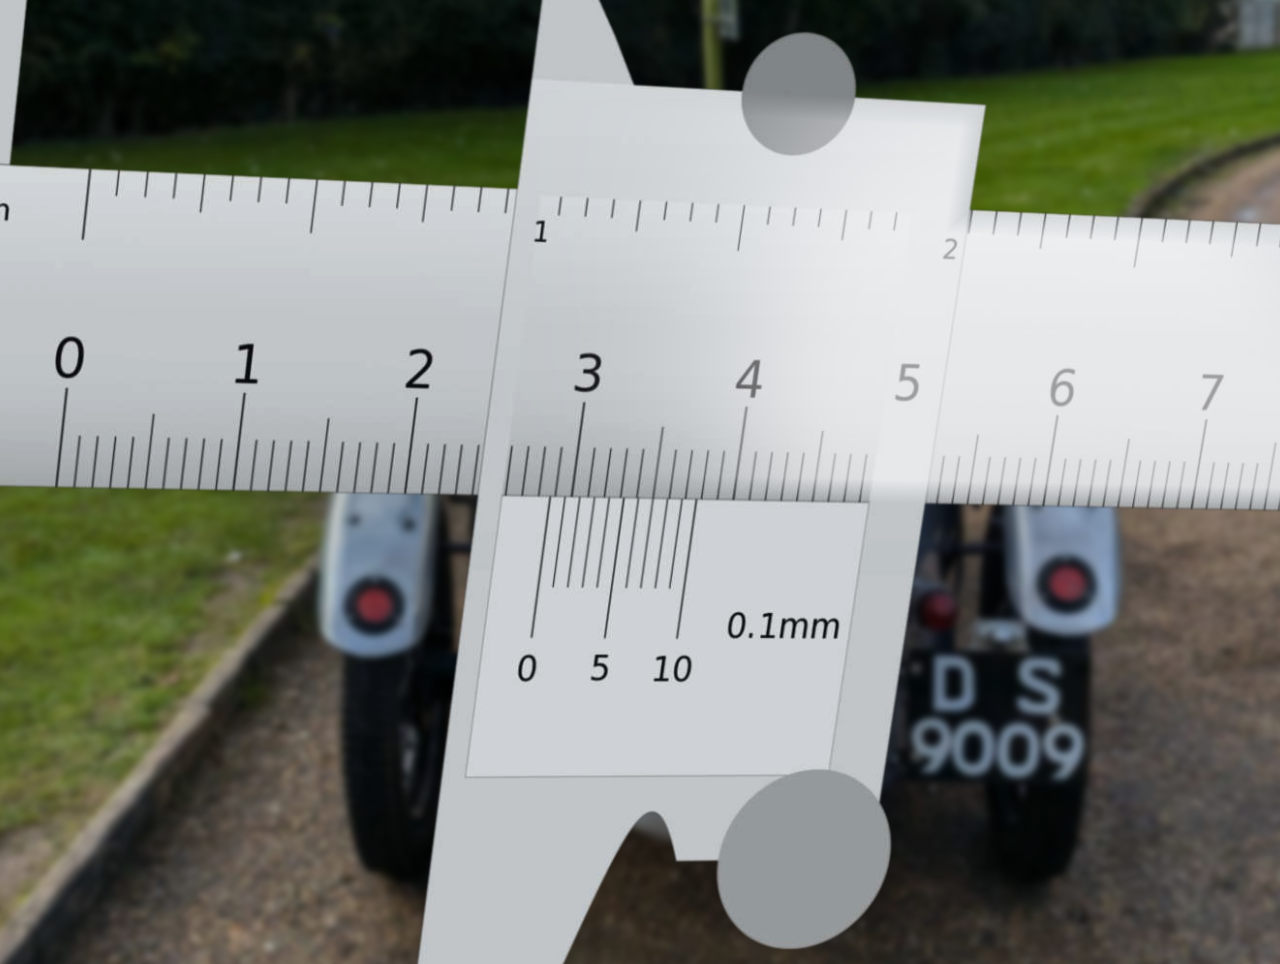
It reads value=28.7 unit=mm
